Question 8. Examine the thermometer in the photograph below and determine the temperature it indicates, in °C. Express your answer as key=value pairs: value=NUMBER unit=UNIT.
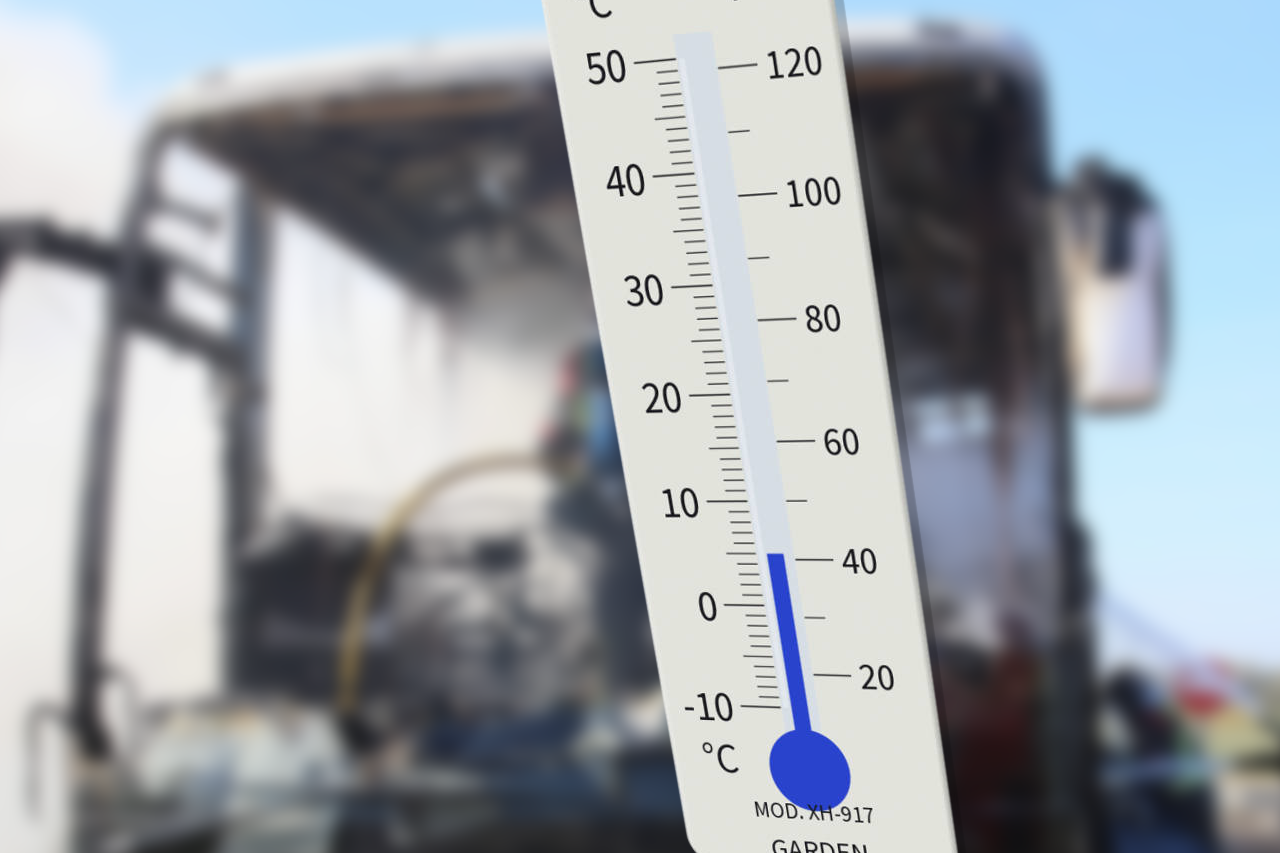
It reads value=5 unit=°C
